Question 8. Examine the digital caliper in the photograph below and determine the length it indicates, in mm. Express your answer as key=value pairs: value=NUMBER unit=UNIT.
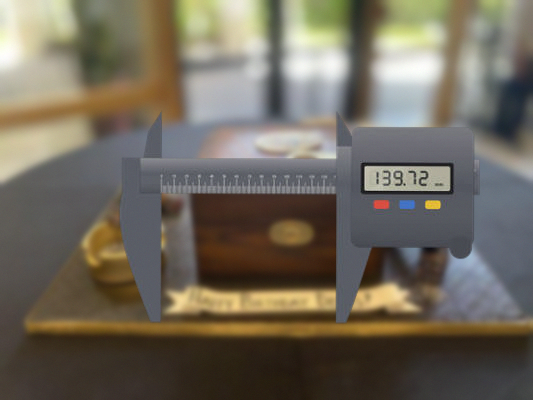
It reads value=139.72 unit=mm
